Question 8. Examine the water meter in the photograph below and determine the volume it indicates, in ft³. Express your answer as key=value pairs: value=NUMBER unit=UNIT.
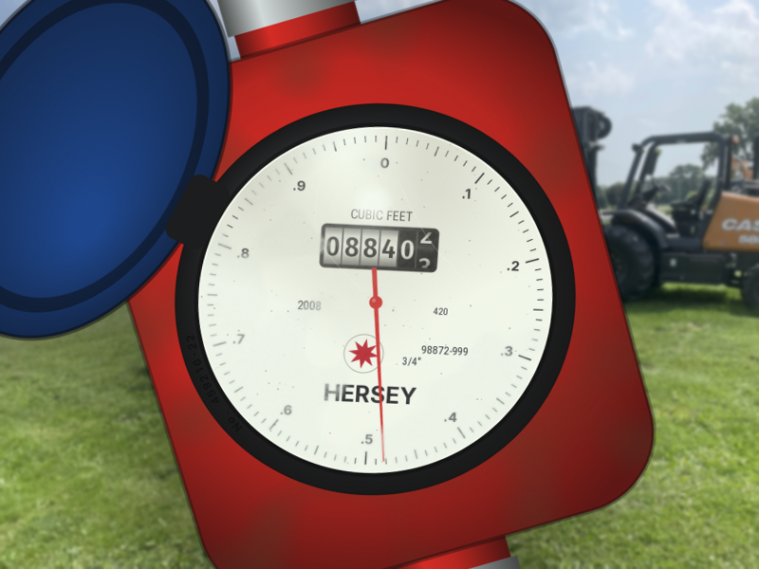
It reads value=88402.48 unit=ft³
